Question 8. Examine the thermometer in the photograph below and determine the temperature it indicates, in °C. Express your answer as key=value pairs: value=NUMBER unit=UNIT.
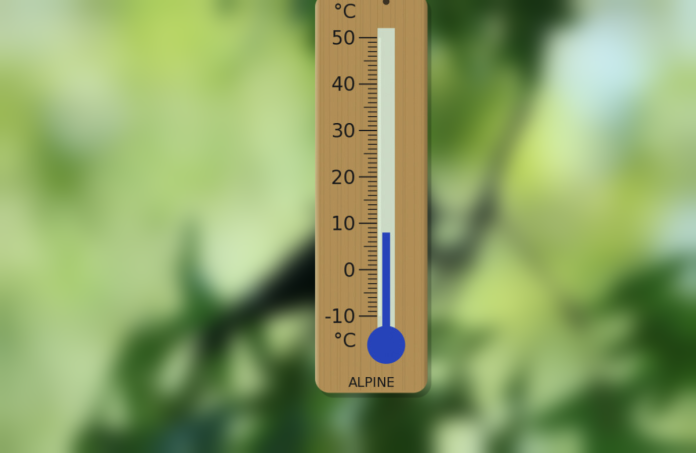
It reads value=8 unit=°C
